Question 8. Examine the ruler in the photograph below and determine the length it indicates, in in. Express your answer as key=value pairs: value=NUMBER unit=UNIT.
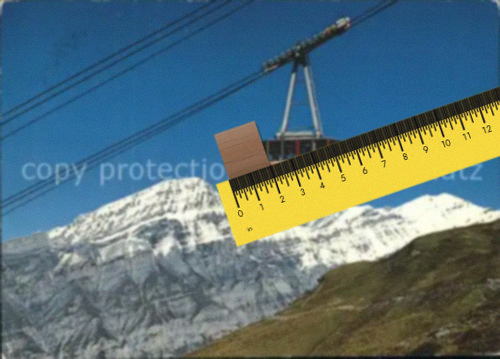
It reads value=2 unit=in
